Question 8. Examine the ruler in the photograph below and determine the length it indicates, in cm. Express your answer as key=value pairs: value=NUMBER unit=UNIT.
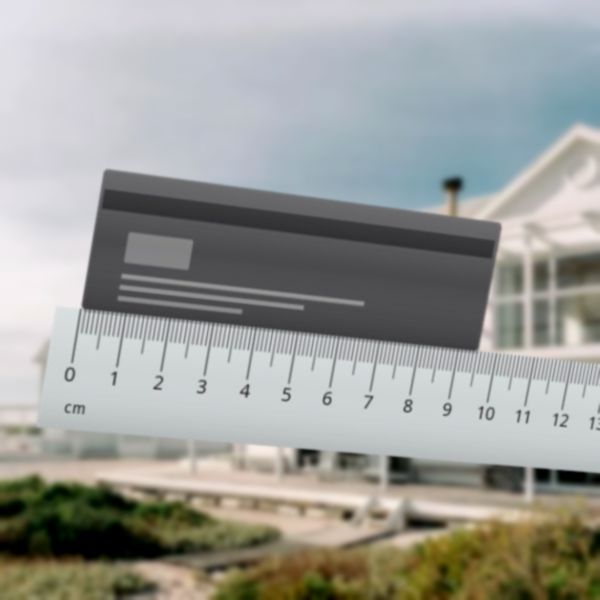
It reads value=9.5 unit=cm
